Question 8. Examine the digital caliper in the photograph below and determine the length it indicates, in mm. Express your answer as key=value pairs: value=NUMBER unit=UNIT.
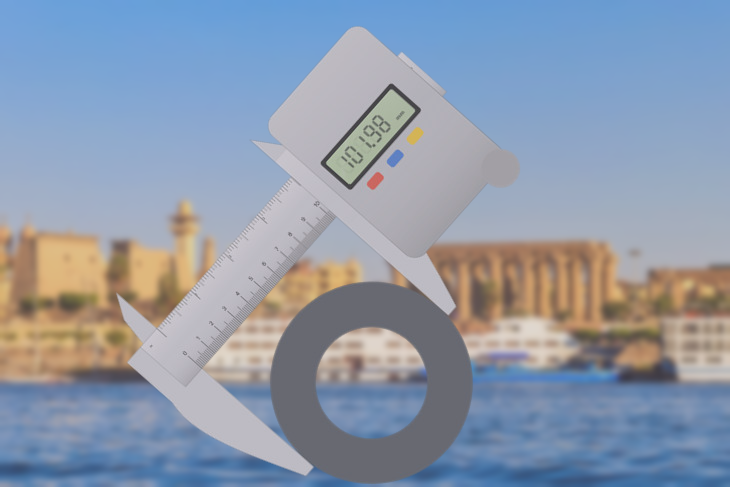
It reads value=101.98 unit=mm
